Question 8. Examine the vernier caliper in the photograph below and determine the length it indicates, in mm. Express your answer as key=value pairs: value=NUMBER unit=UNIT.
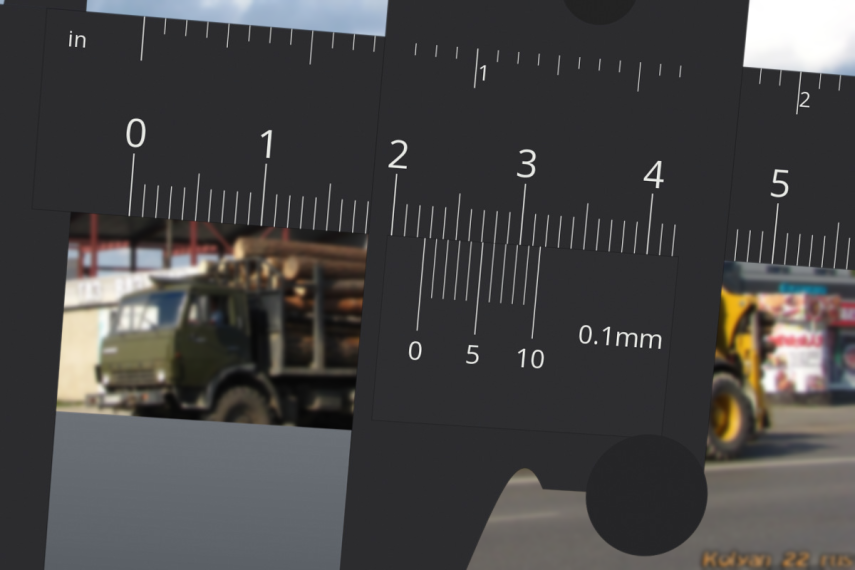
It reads value=22.6 unit=mm
